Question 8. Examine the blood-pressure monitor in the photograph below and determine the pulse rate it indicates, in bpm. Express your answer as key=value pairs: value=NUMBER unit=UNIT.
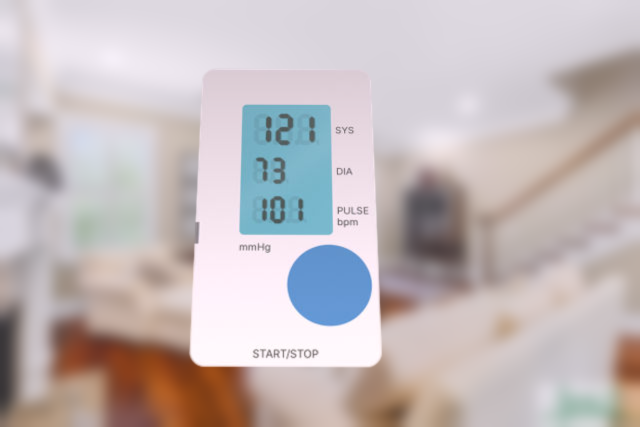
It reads value=101 unit=bpm
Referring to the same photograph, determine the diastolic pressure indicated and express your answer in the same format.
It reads value=73 unit=mmHg
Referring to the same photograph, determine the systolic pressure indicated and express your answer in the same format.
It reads value=121 unit=mmHg
